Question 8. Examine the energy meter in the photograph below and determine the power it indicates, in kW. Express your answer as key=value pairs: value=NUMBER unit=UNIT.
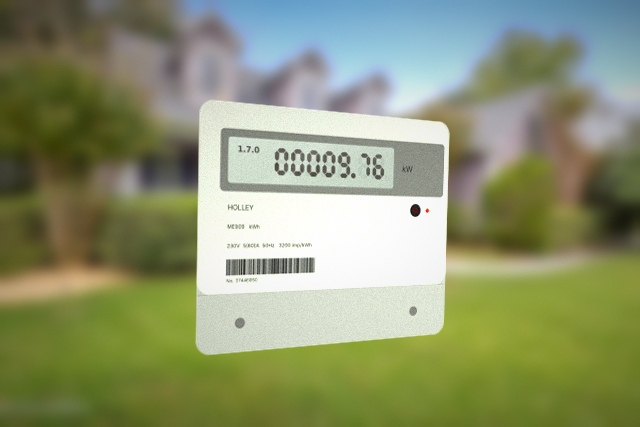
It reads value=9.76 unit=kW
